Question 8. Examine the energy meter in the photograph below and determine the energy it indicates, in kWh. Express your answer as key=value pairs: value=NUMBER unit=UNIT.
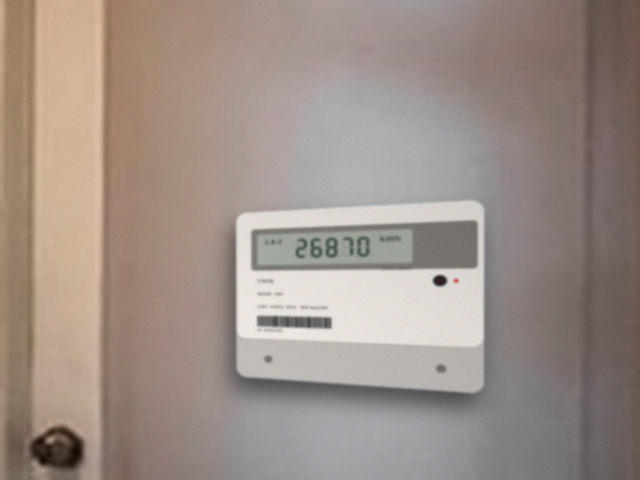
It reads value=26870 unit=kWh
